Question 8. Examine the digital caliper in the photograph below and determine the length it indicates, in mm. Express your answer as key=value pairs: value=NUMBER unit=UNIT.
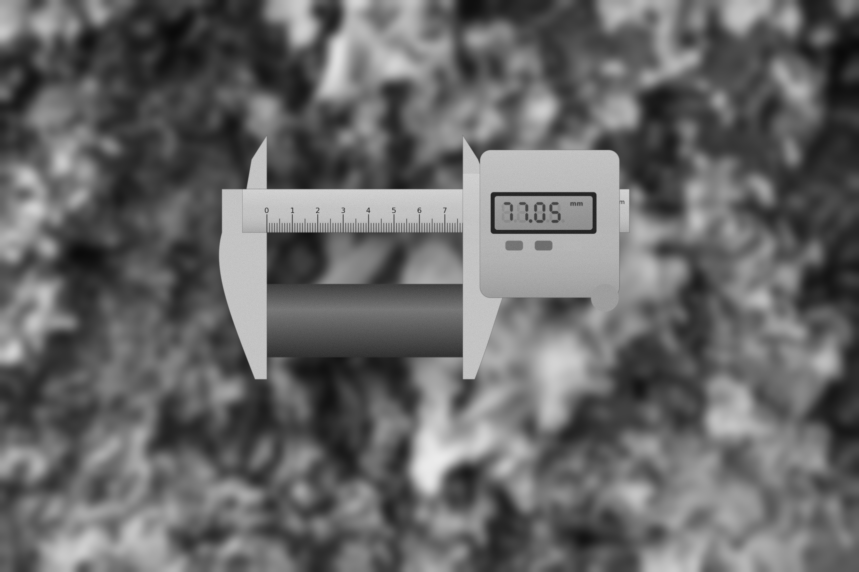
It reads value=77.05 unit=mm
